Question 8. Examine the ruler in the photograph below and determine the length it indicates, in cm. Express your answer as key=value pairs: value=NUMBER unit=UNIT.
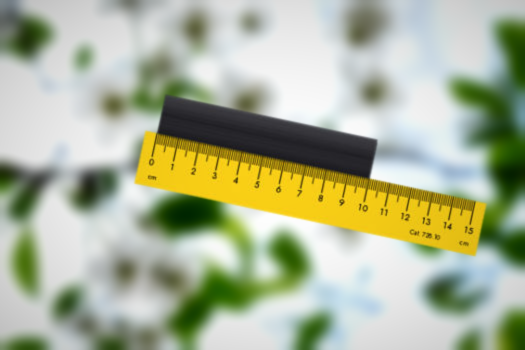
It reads value=10 unit=cm
